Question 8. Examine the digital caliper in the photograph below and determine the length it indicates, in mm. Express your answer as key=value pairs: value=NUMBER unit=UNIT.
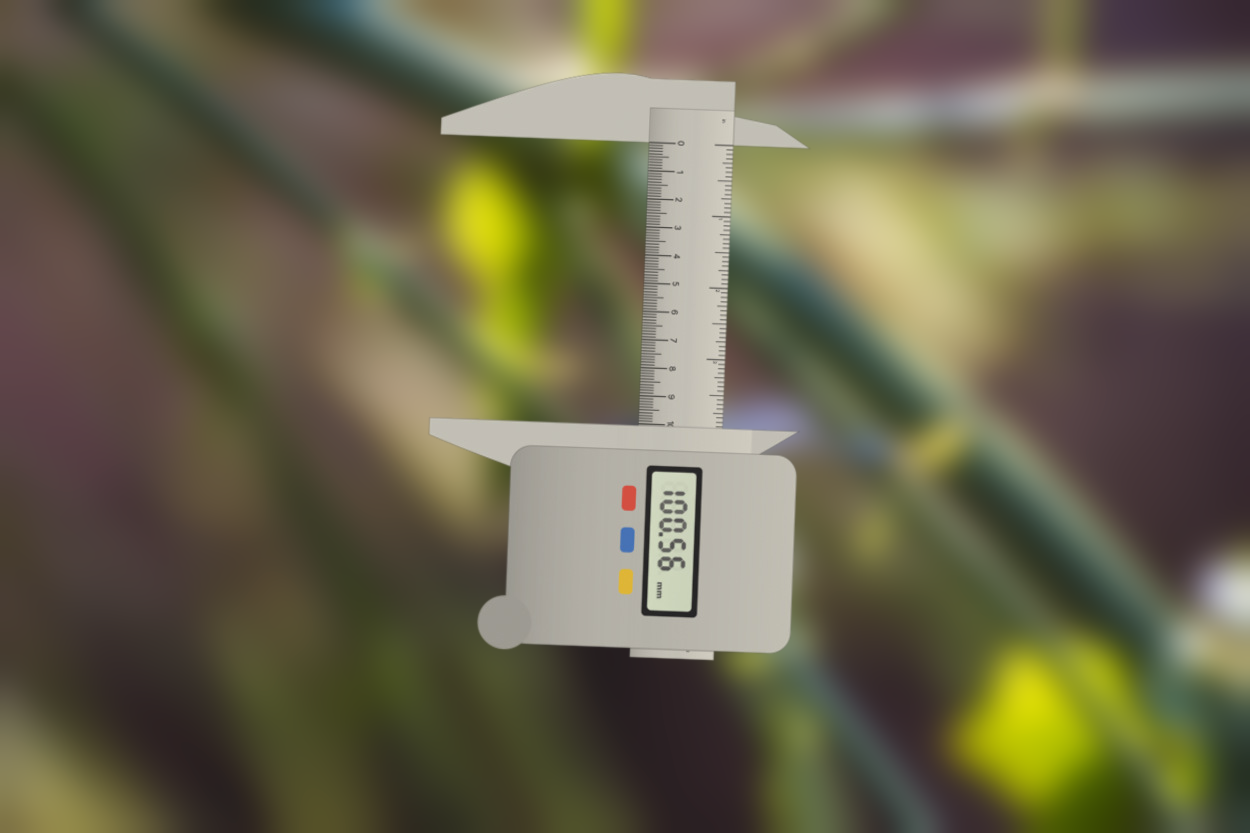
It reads value=100.56 unit=mm
